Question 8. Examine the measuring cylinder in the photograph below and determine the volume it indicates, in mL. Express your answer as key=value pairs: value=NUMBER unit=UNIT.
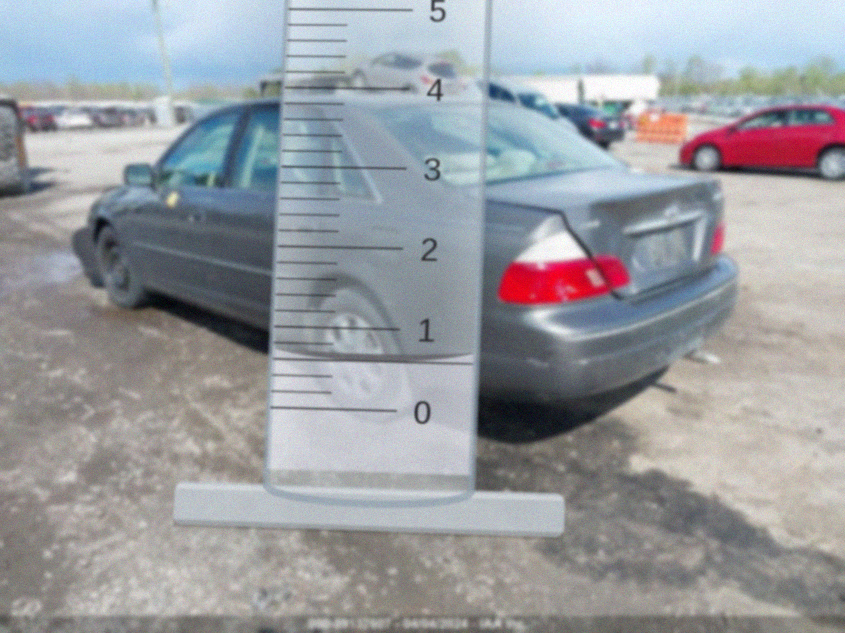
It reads value=0.6 unit=mL
